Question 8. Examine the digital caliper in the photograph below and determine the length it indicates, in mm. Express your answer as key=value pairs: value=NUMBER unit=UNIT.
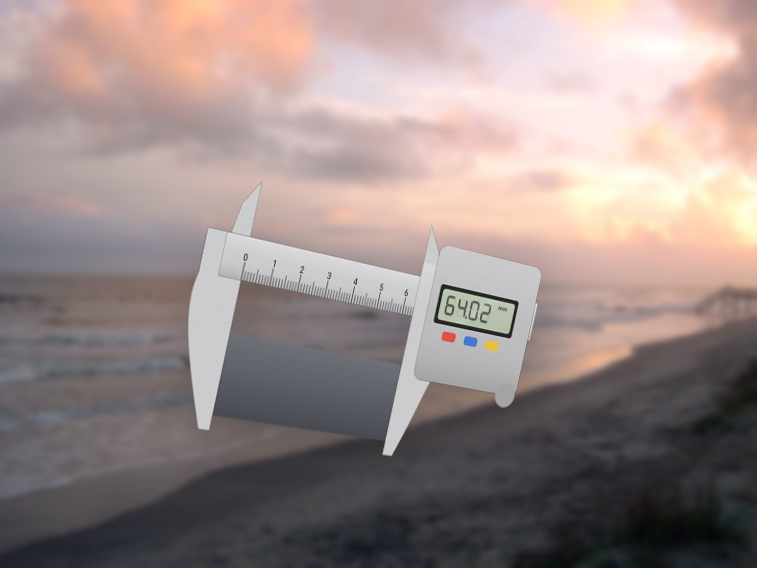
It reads value=64.02 unit=mm
